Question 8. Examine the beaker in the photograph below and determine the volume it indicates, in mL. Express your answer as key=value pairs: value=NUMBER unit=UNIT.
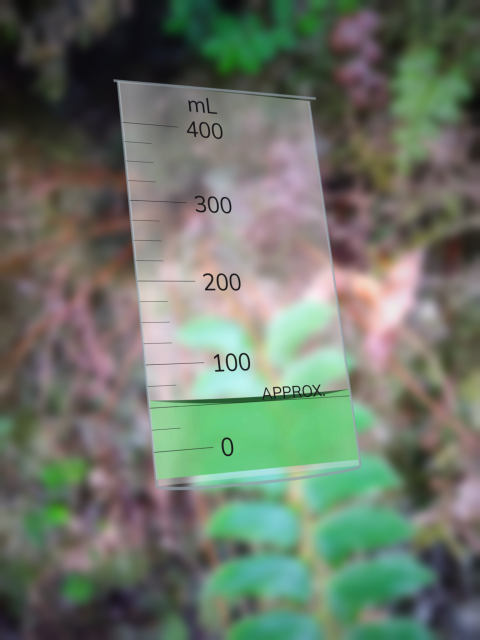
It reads value=50 unit=mL
